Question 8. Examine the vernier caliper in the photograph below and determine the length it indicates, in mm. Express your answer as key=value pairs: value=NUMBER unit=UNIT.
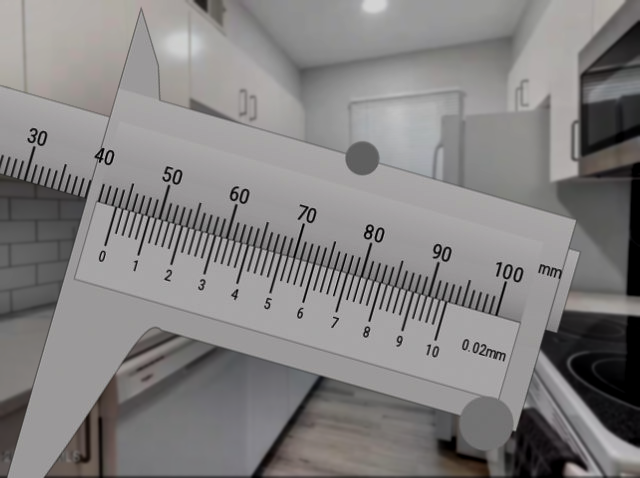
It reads value=43.6 unit=mm
